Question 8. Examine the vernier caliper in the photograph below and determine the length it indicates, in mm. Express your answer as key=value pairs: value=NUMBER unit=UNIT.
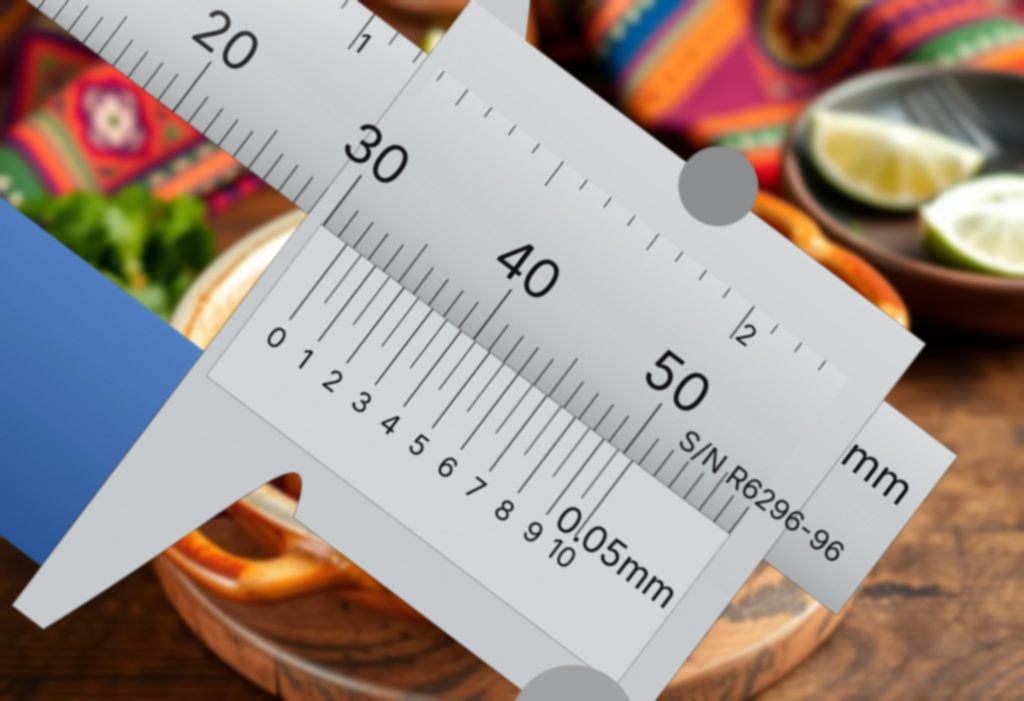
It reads value=31.6 unit=mm
